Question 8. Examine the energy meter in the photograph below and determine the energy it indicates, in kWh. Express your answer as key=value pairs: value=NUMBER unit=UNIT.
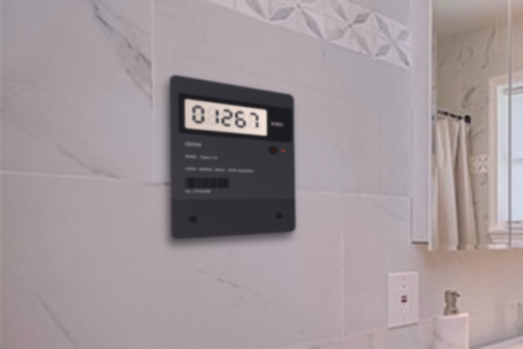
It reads value=1267 unit=kWh
